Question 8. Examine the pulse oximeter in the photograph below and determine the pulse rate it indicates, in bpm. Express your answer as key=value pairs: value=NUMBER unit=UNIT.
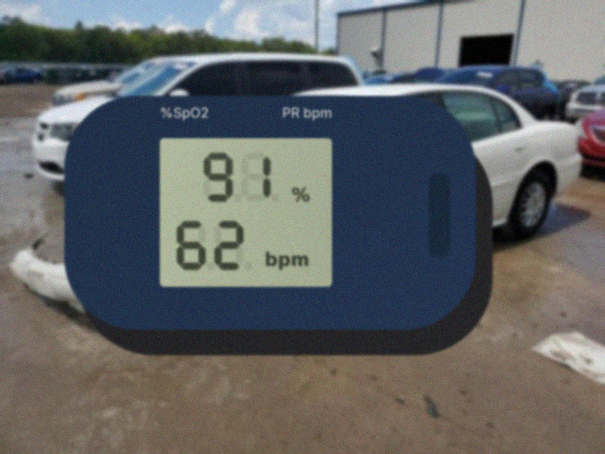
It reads value=62 unit=bpm
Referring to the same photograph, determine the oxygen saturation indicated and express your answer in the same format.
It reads value=91 unit=%
